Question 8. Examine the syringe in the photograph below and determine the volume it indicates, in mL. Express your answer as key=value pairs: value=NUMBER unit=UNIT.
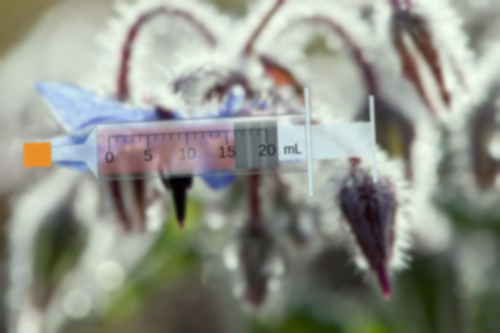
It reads value=16 unit=mL
